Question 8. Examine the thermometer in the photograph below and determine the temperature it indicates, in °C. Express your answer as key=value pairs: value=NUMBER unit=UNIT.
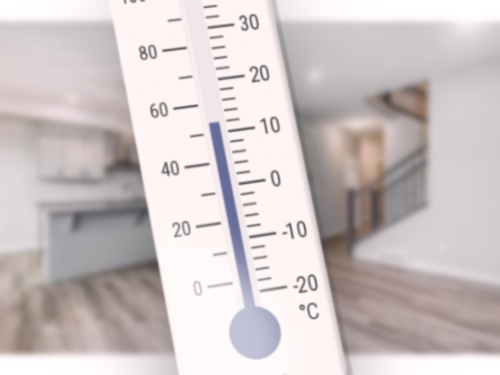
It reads value=12 unit=°C
